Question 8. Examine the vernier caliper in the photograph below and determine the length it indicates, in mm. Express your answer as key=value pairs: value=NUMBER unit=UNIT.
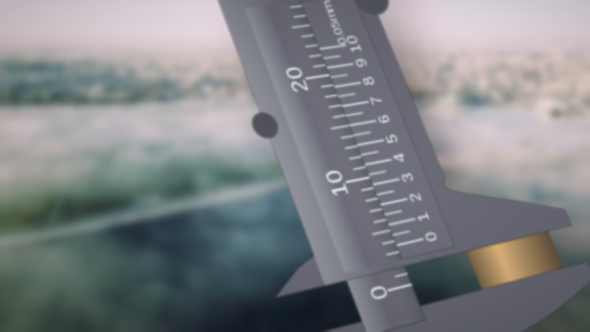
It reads value=3.6 unit=mm
